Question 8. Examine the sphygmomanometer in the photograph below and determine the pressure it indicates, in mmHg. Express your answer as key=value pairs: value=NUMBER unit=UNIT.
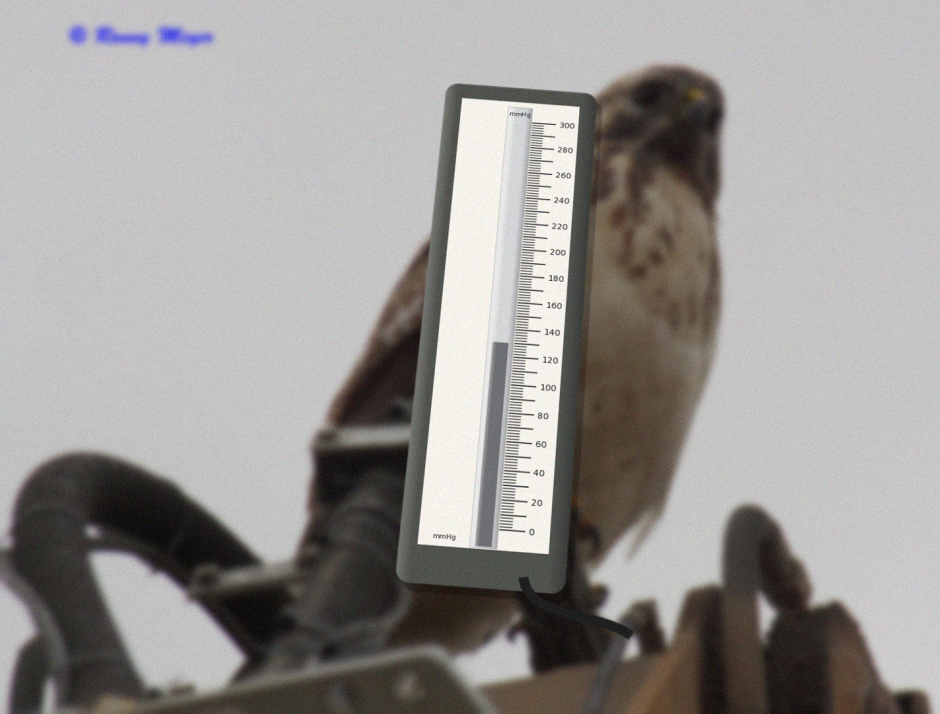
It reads value=130 unit=mmHg
